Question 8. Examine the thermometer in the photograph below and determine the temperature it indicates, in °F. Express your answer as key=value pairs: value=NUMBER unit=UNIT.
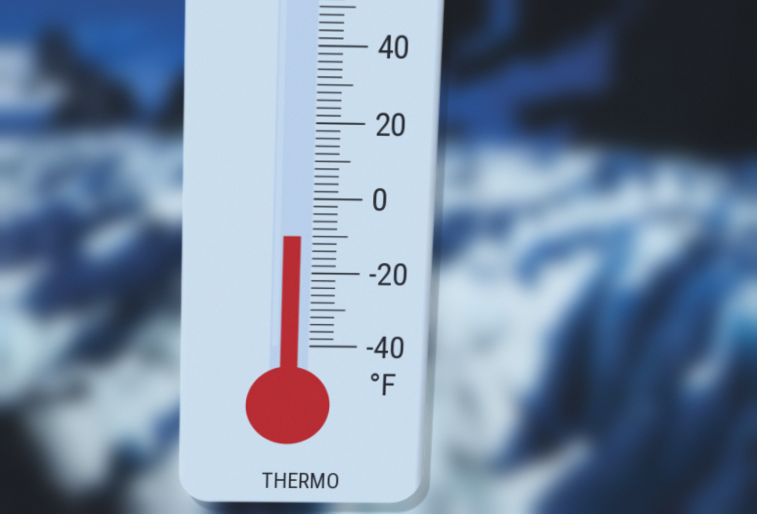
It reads value=-10 unit=°F
